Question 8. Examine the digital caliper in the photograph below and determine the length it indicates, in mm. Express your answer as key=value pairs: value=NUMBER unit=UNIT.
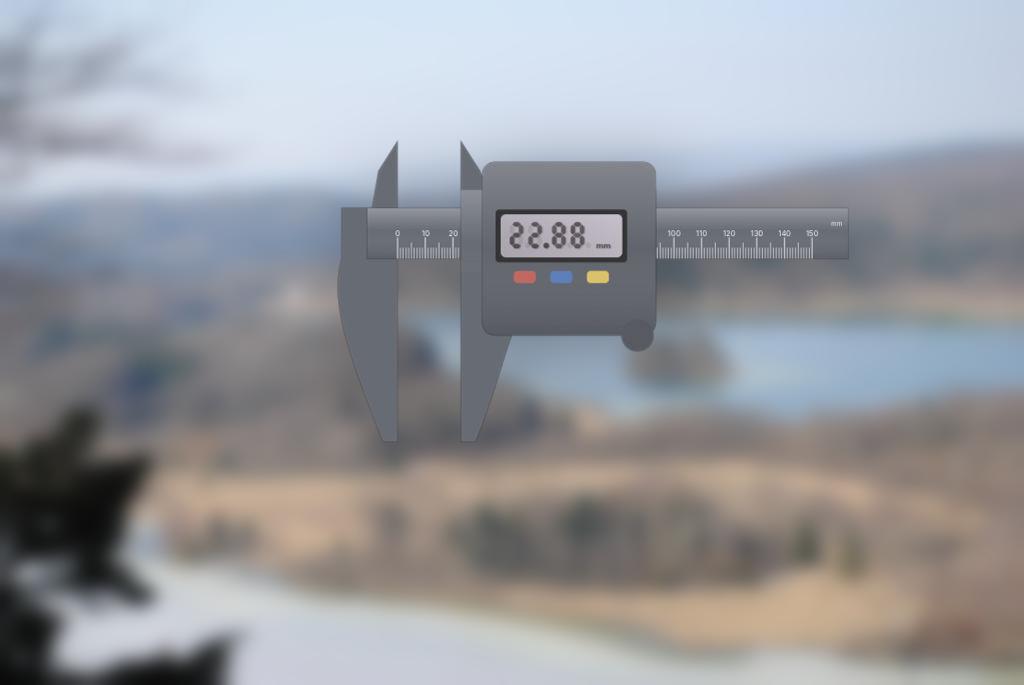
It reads value=22.88 unit=mm
